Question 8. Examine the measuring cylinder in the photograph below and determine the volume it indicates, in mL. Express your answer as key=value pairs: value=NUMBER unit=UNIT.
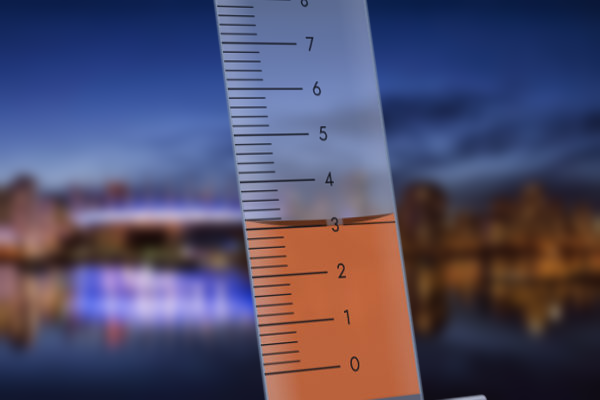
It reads value=3 unit=mL
